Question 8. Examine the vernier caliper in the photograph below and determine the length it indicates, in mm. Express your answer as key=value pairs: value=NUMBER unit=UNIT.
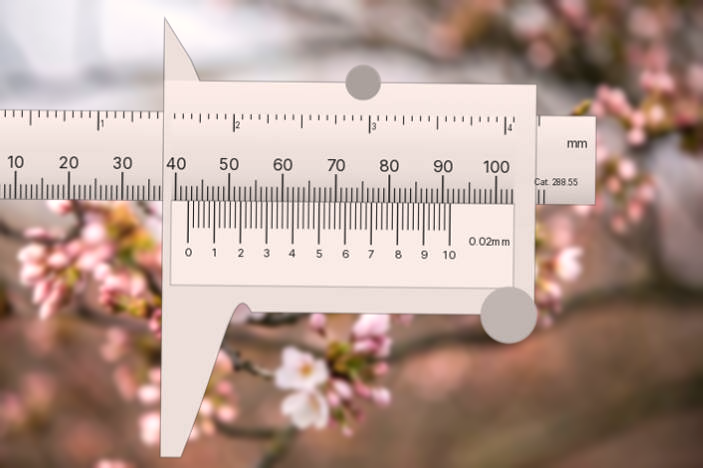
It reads value=42.4 unit=mm
